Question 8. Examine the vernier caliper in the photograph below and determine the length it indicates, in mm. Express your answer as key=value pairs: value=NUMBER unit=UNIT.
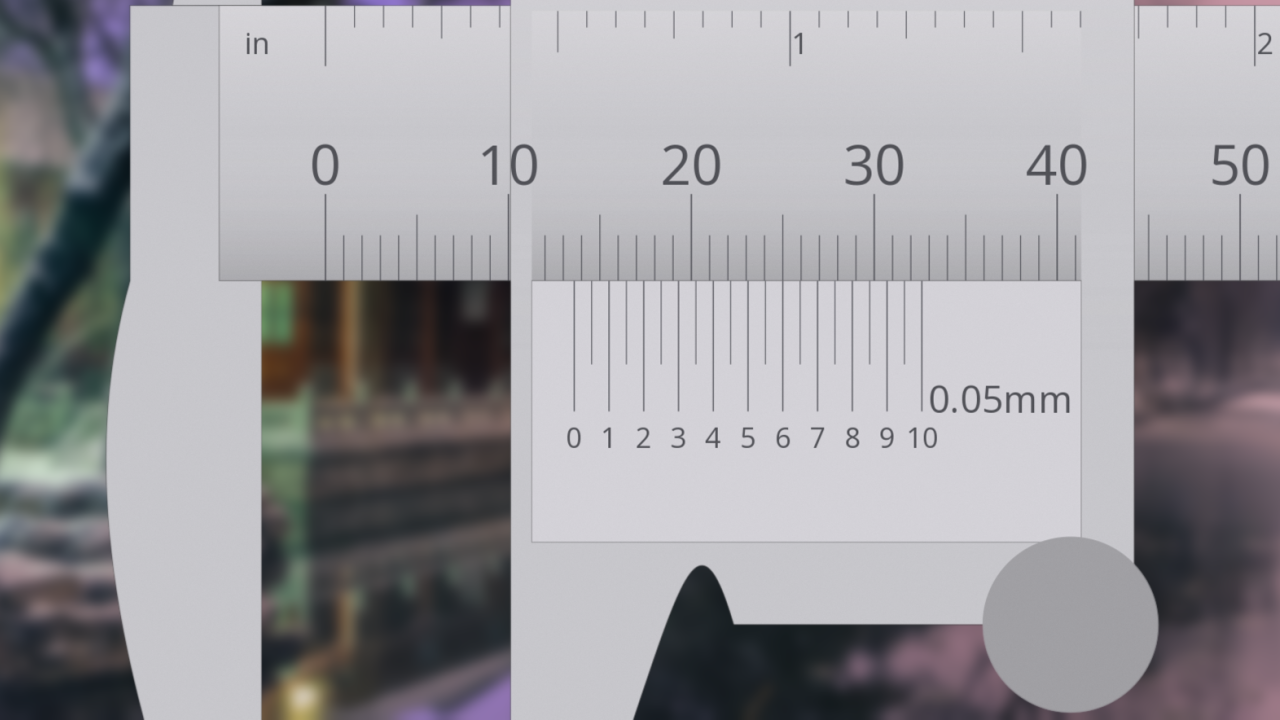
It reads value=13.6 unit=mm
